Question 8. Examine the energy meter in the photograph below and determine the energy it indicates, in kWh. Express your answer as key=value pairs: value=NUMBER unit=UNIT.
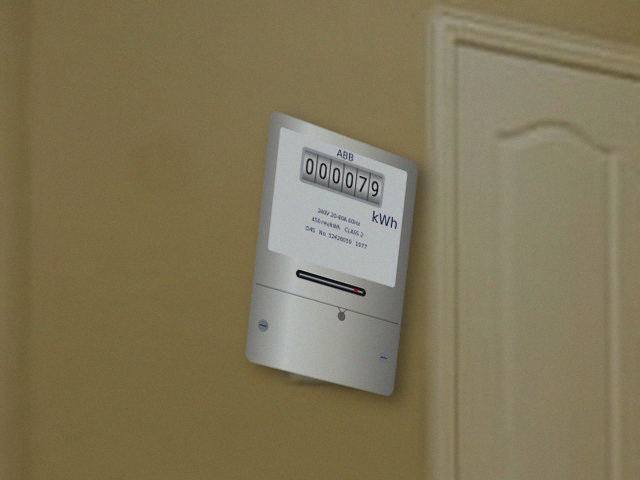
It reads value=79 unit=kWh
